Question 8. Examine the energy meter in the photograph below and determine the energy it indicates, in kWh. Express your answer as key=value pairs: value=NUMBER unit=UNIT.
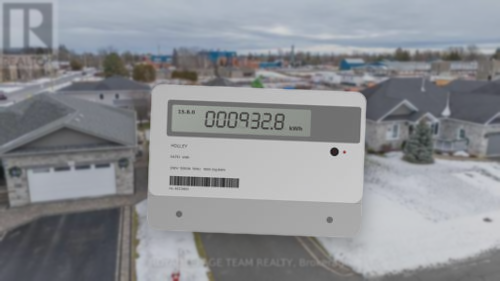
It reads value=932.8 unit=kWh
